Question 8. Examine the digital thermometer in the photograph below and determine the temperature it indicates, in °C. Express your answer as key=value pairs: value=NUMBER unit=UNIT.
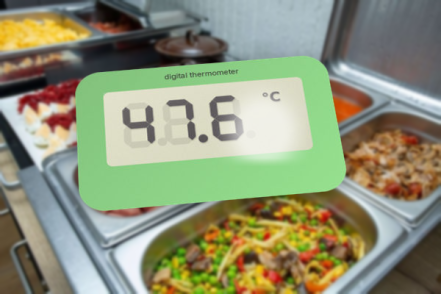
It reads value=47.6 unit=°C
